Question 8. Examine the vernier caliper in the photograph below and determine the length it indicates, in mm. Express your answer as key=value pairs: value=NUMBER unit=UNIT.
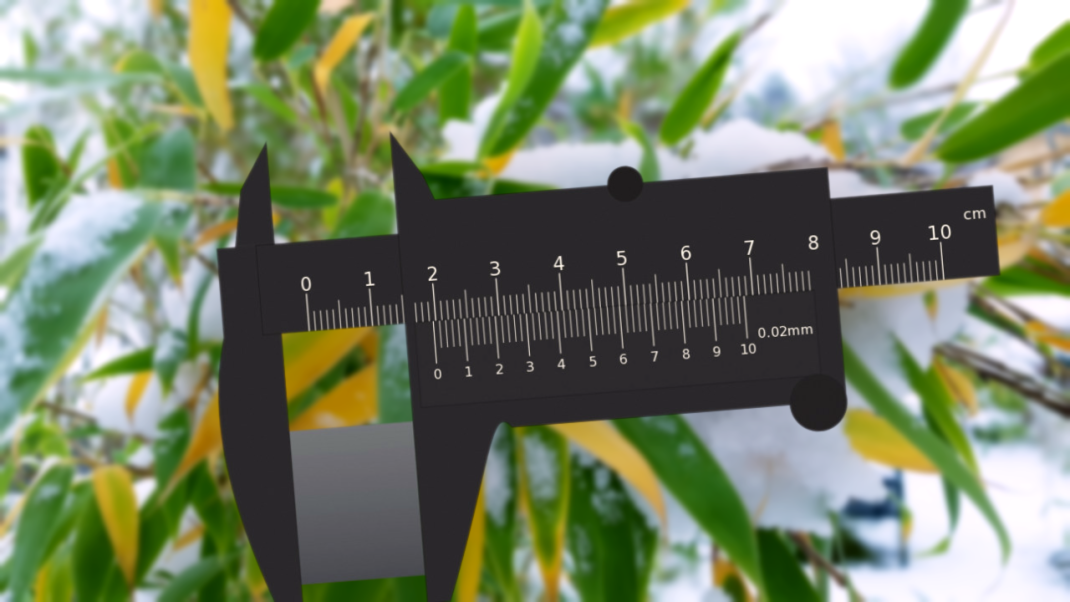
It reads value=19.6 unit=mm
